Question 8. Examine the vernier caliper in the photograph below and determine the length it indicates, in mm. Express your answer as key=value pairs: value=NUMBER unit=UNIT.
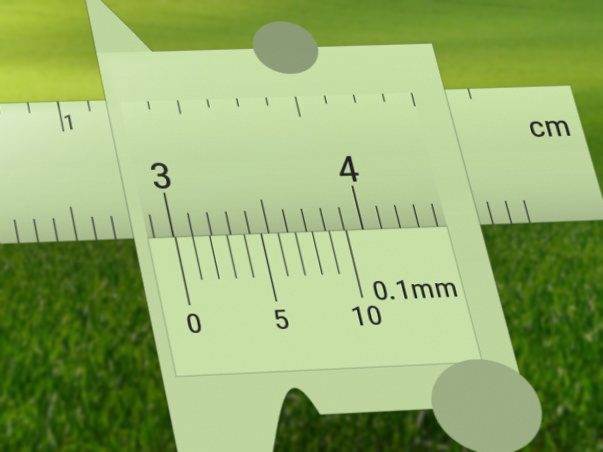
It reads value=30.1 unit=mm
